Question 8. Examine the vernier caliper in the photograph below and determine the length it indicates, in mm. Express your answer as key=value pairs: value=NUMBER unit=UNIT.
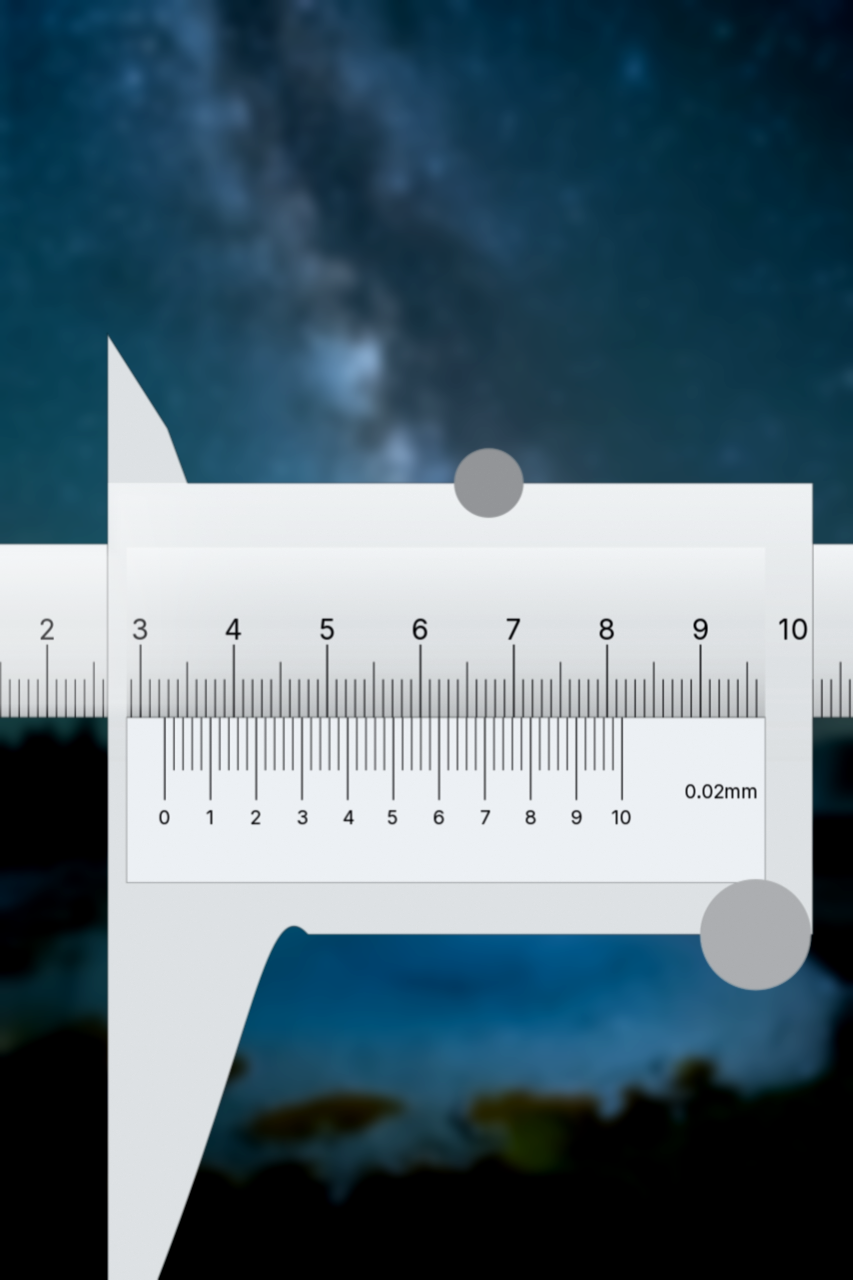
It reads value=32.6 unit=mm
